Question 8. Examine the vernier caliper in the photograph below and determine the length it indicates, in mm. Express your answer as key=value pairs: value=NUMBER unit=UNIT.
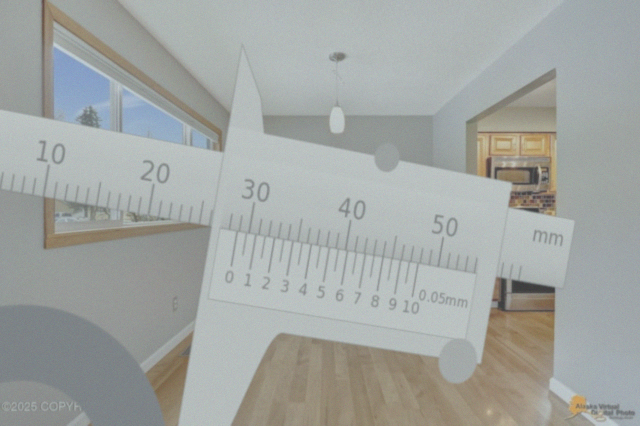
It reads value=28.8 unit=mm
